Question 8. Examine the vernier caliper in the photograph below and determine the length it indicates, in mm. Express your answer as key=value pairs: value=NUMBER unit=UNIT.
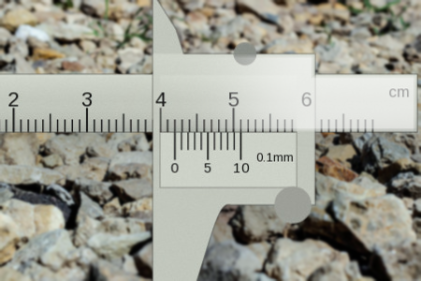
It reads value=42.0 unit=mm
